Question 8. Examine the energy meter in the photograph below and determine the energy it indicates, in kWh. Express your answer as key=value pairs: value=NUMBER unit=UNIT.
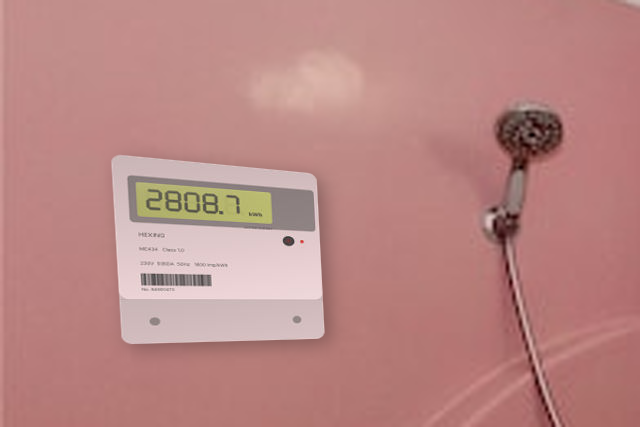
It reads value=2808.7 unit=kWh
